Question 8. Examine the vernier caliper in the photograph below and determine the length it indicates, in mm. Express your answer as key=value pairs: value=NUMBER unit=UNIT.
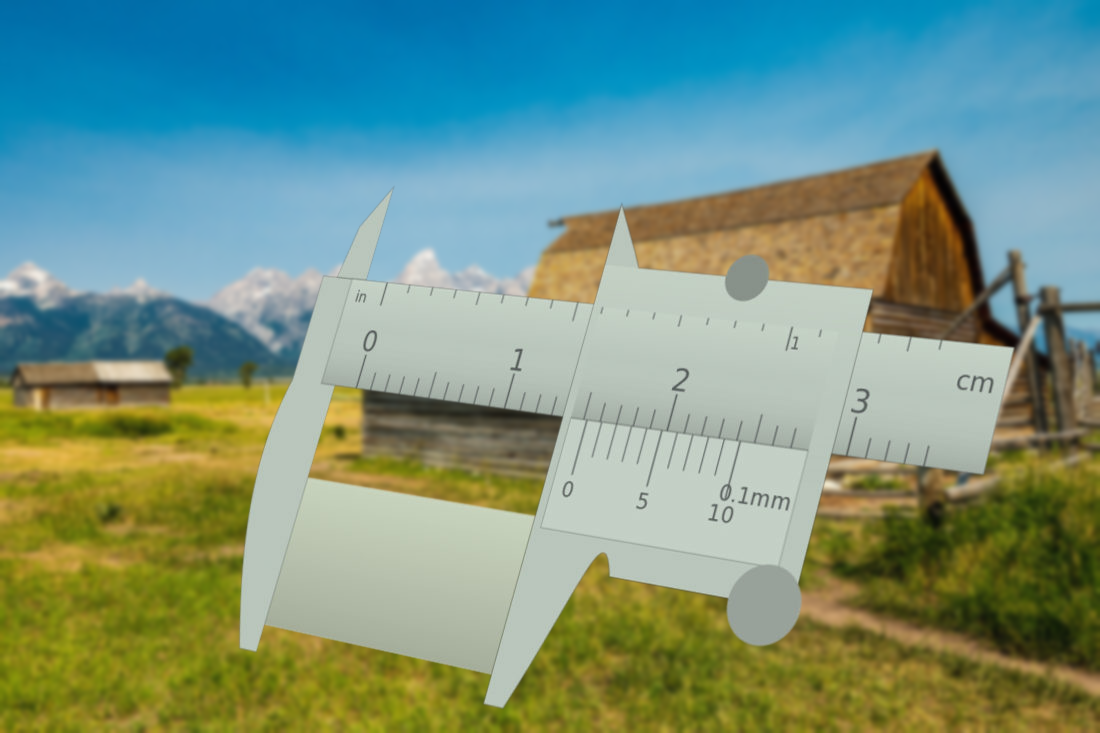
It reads value=15.2 unit=mm
